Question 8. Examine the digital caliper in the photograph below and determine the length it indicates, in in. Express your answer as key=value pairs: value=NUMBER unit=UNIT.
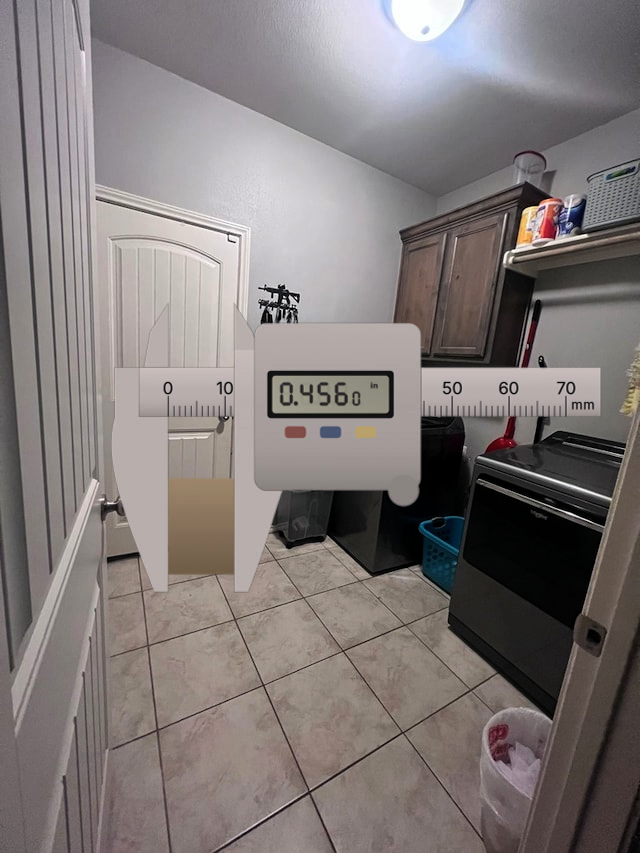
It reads value=0.4560 unit=in
